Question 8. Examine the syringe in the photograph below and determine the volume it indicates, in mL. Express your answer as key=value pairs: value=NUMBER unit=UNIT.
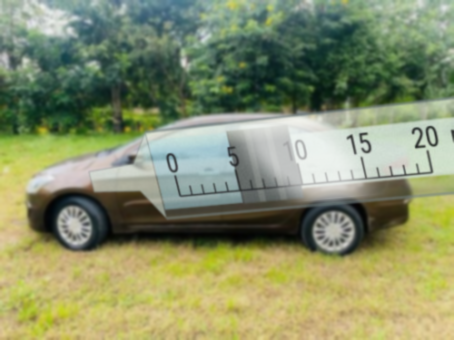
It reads value=5 unit=mL
